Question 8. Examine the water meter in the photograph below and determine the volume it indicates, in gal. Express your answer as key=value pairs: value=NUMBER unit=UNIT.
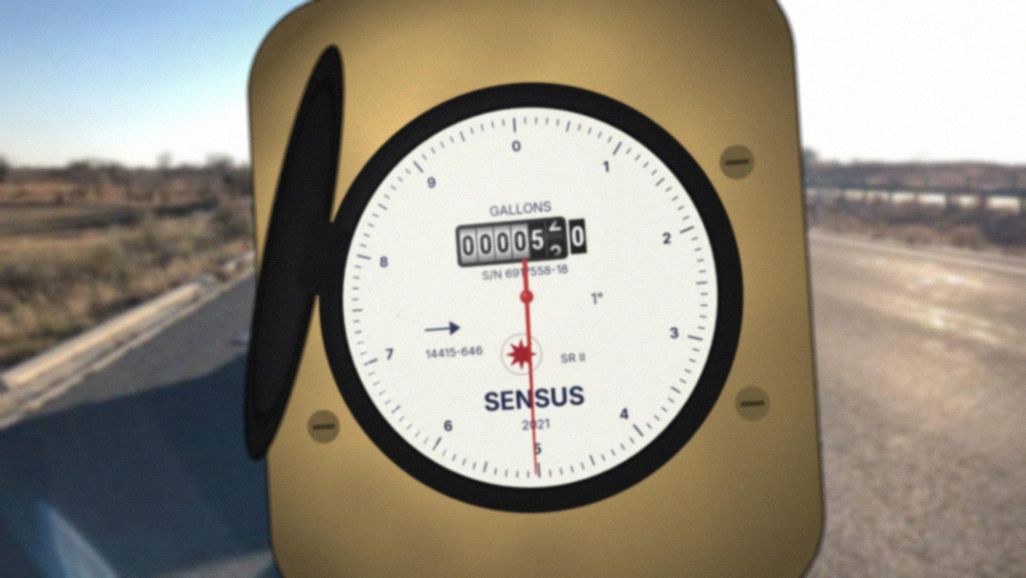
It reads value=525.0 unit=gal
